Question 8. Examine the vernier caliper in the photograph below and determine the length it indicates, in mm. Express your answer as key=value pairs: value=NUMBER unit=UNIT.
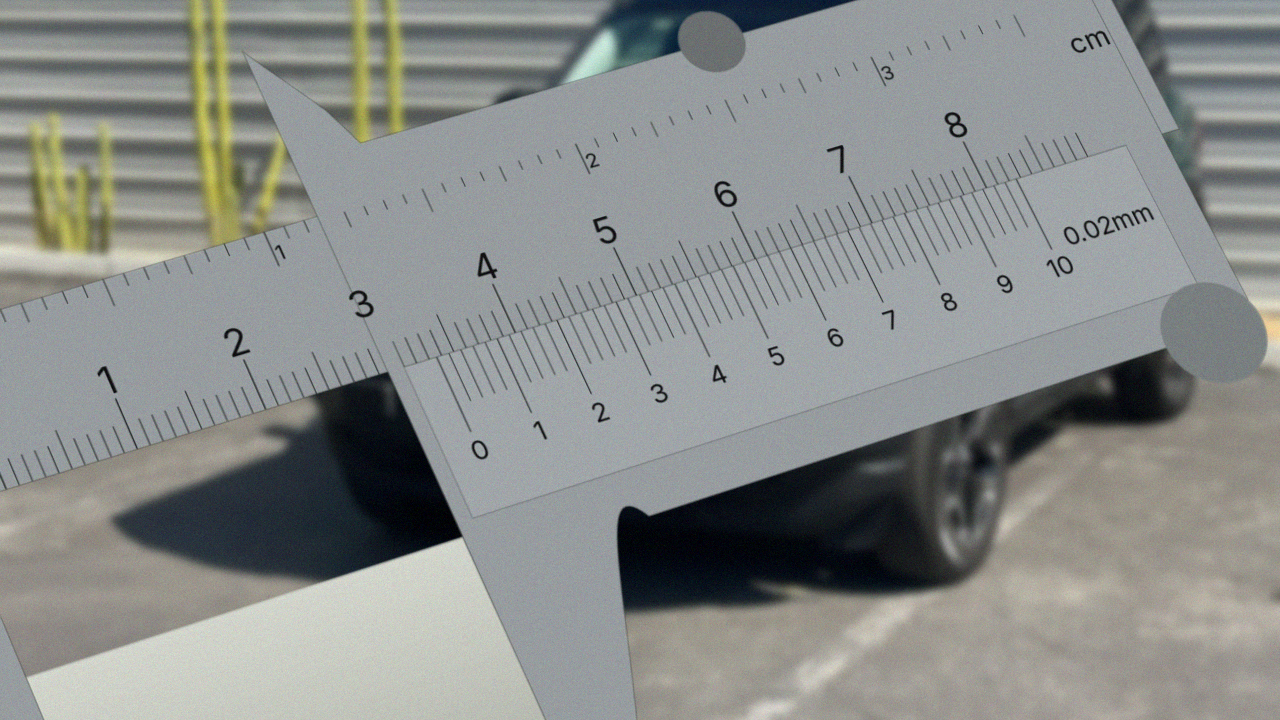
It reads value=33.6 unit=mm
